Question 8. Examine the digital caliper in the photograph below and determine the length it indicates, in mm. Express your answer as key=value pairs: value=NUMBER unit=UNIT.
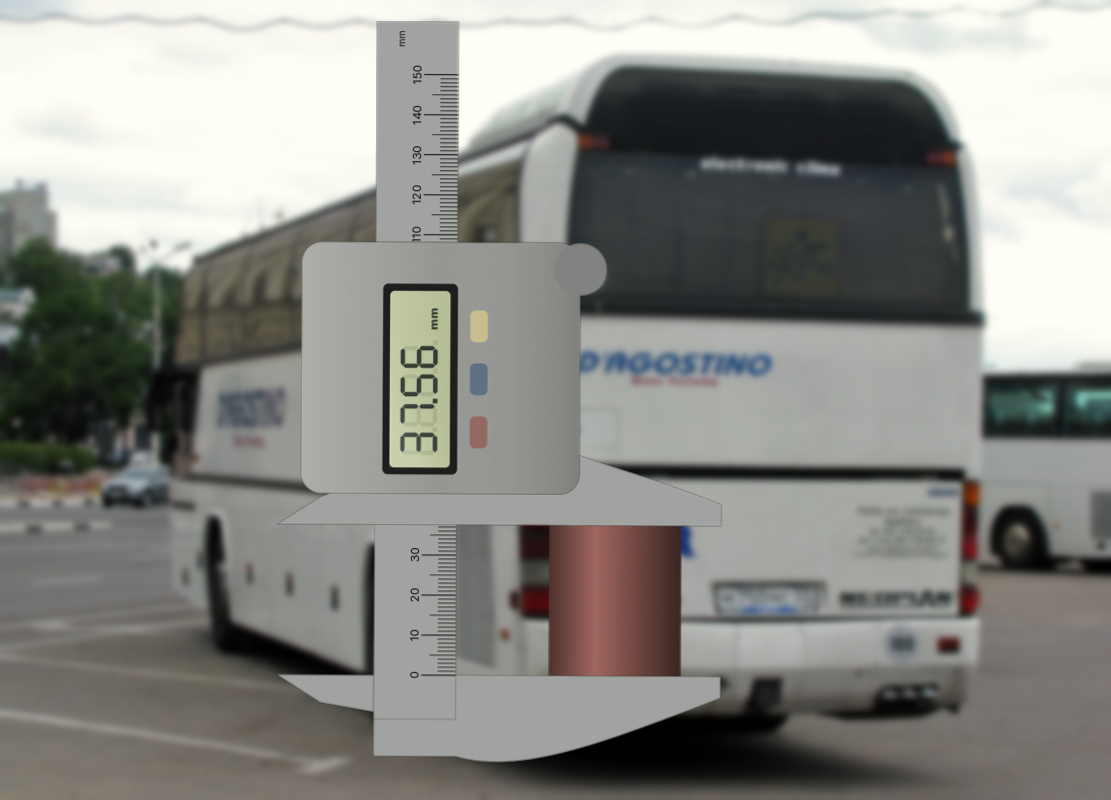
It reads value=37.56 unit=mm
